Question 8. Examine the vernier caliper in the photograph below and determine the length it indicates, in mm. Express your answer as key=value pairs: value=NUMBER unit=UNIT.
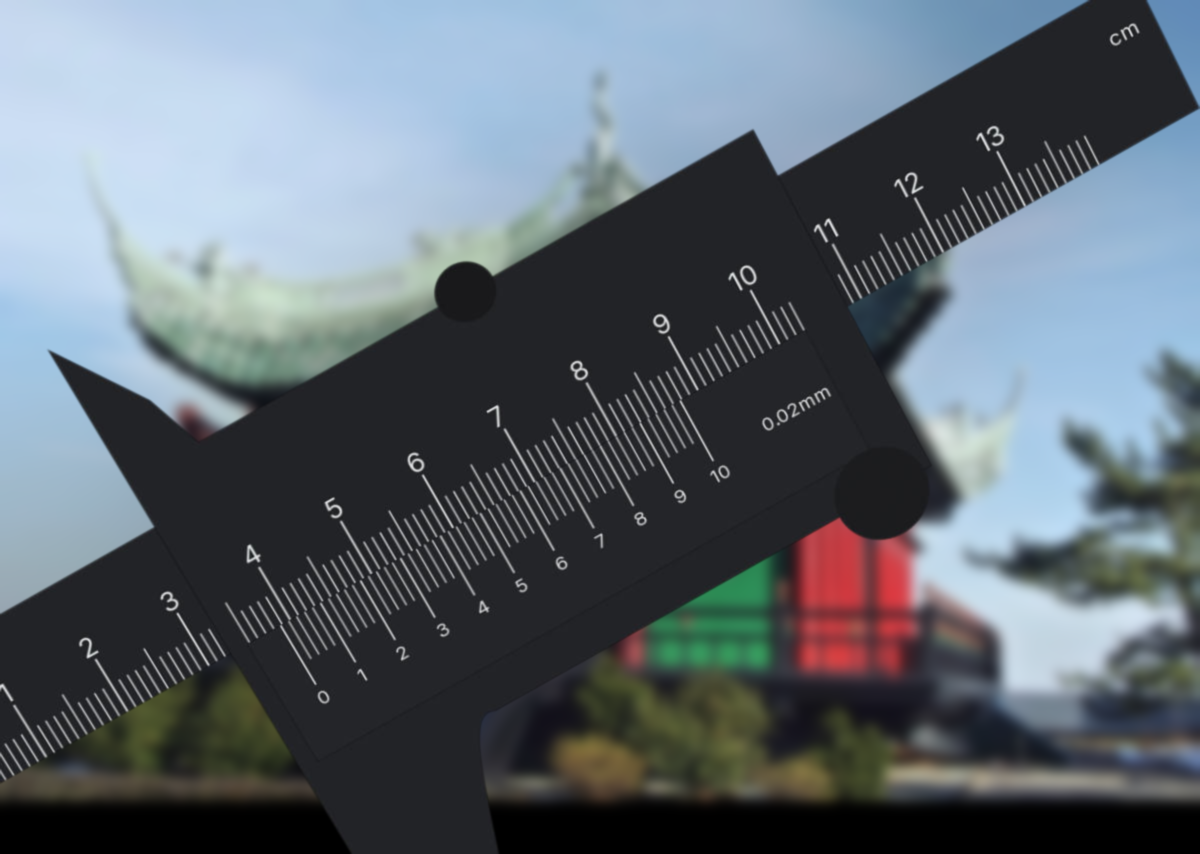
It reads value=38.8 unit=mm
